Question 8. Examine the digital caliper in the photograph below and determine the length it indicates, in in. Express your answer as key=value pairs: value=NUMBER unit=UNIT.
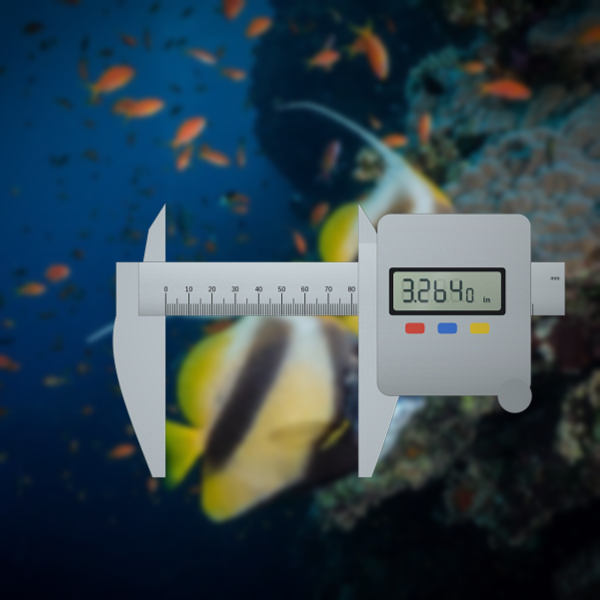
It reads value=3.2640 unit=in
